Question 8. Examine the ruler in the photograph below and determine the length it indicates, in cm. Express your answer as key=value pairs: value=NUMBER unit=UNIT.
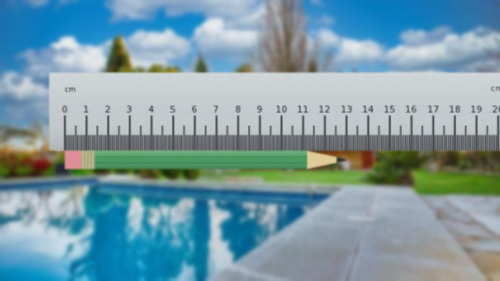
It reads value=13 unit=cm
